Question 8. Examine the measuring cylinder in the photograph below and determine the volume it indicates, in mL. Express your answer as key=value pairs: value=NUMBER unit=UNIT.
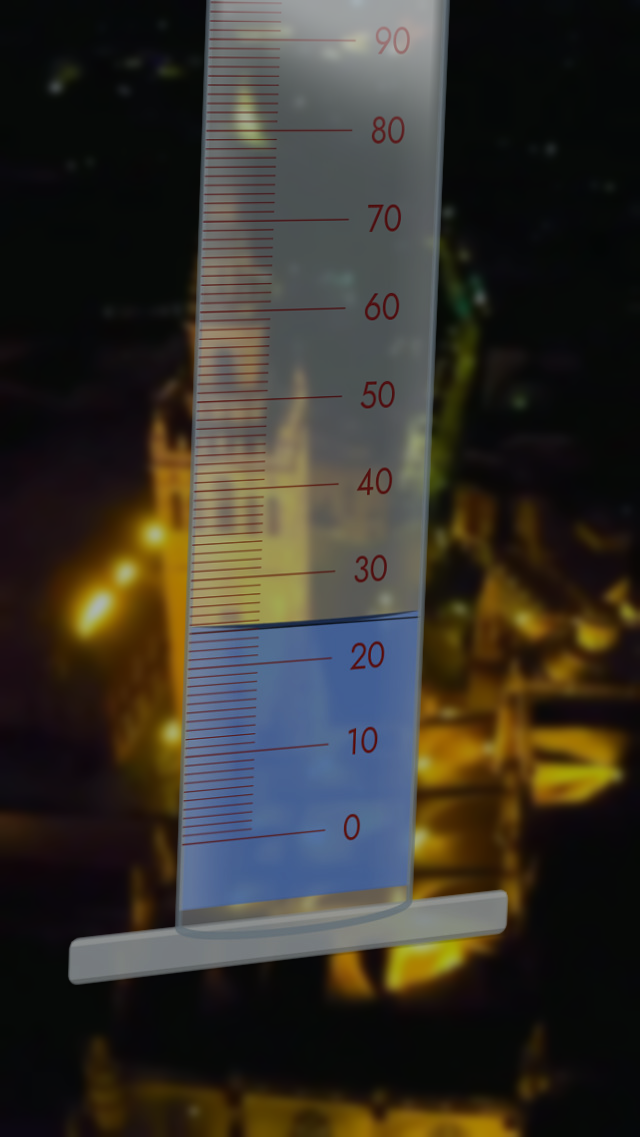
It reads value=24 unit=mL
